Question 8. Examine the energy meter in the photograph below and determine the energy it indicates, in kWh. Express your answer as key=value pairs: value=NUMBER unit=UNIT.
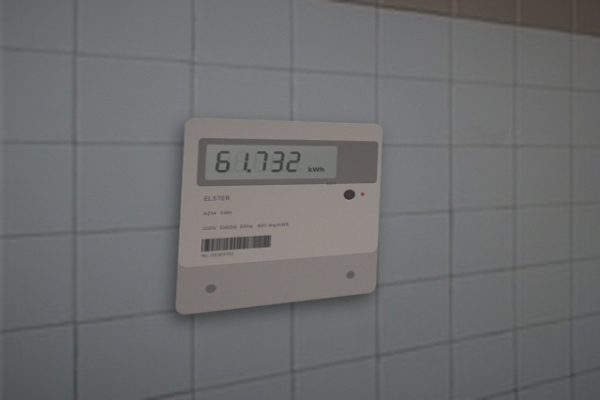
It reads value=61.732 unit=kWh
